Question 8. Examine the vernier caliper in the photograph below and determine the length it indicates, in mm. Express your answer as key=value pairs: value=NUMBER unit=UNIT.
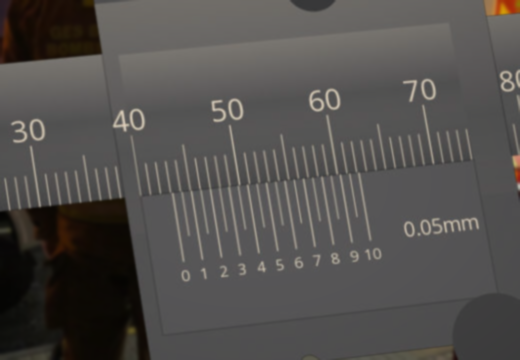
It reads value=43.2 unit=mm
